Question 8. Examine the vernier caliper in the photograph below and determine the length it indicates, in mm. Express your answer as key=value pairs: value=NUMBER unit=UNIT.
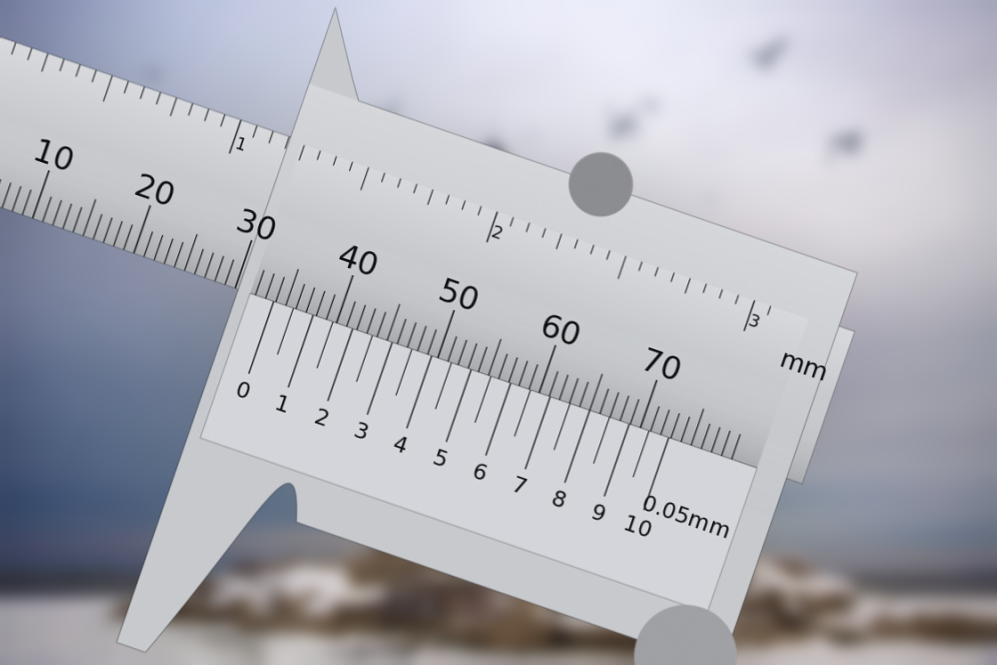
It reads value=33.8 unit=mm
